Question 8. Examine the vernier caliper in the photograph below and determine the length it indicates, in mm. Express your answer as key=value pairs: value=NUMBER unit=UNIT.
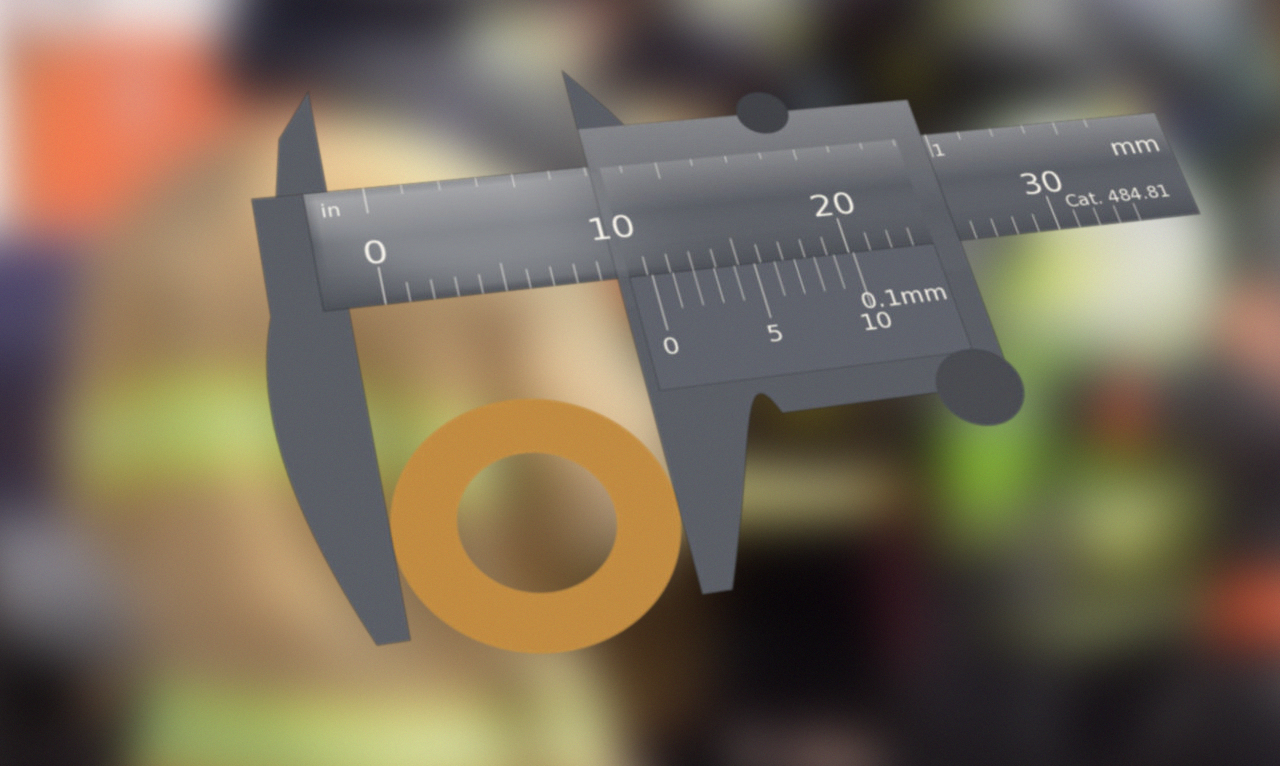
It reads value=11.2 unit=mm
